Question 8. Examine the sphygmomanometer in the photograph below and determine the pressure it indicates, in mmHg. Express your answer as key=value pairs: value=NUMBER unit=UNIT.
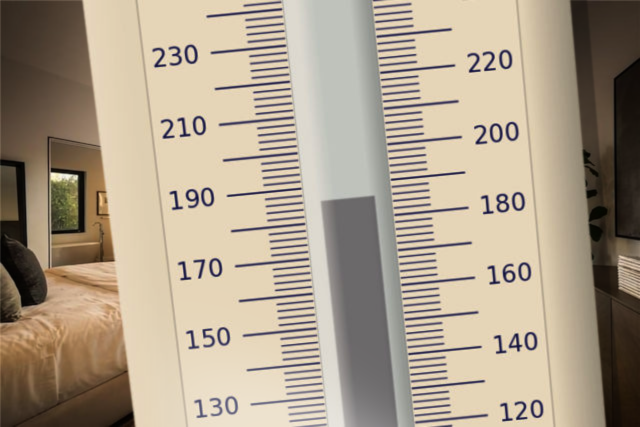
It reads value=186 unit=mmHg
